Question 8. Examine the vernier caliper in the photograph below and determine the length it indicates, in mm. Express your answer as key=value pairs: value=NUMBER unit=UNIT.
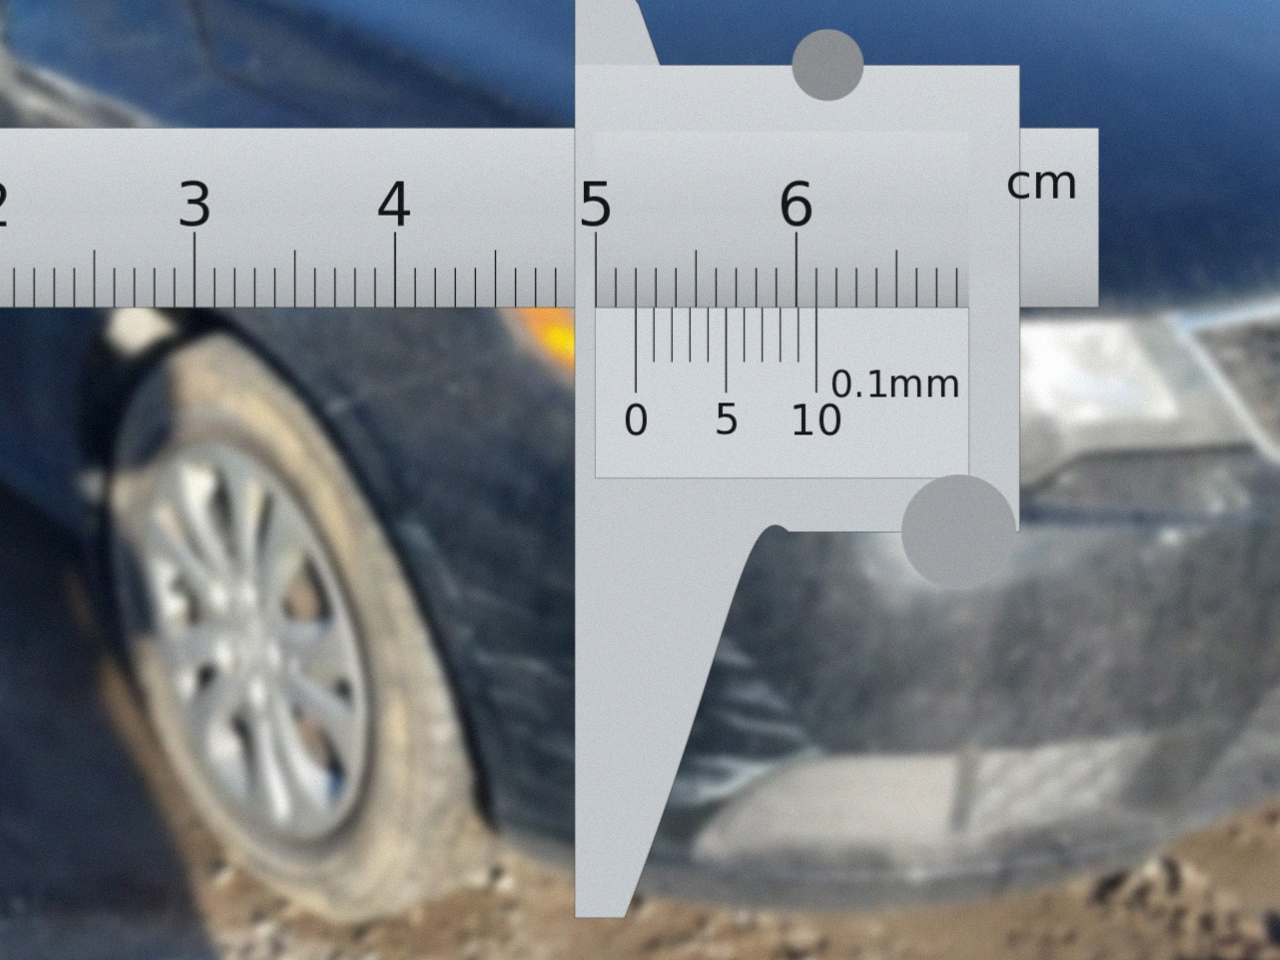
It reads value=52.0 unit=mm
